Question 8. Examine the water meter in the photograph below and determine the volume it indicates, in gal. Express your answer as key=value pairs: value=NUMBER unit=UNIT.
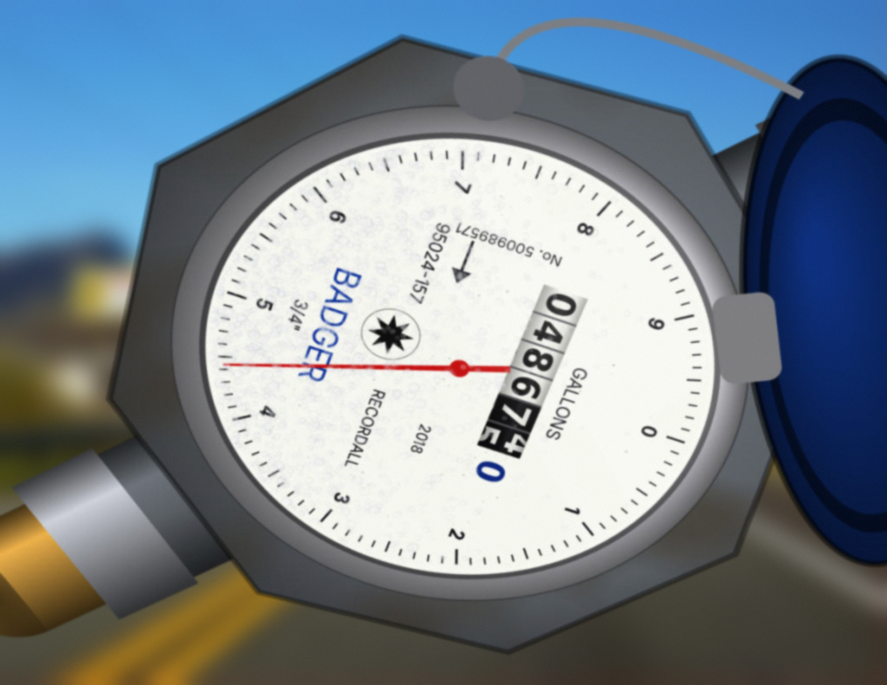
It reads value=486744.4 unit=gal
